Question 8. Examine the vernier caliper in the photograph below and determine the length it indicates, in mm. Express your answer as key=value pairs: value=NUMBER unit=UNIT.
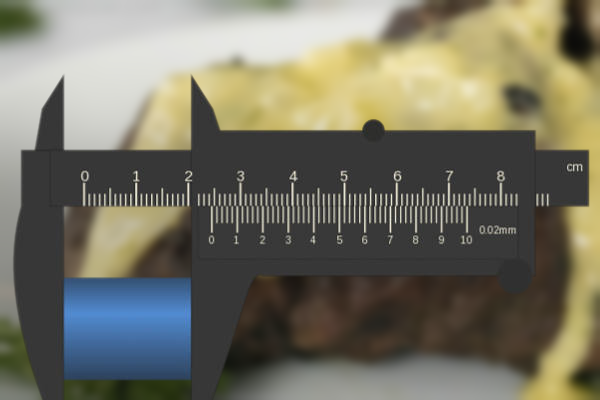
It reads value=24.5 unit=mm
